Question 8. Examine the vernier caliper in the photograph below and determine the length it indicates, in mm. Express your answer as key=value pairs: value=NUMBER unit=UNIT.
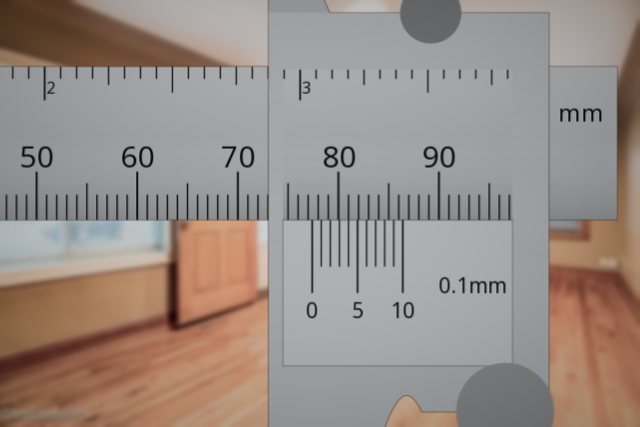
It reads value=77.4 unit=mm
